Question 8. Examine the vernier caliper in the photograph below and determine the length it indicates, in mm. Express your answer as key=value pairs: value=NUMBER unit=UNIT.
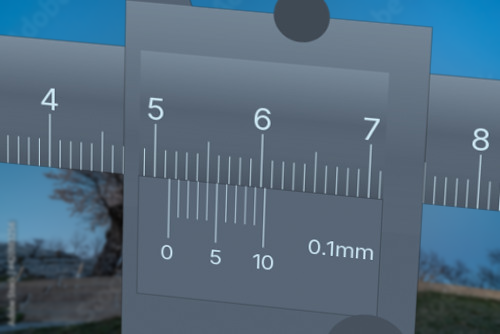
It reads value=51.4 unit=mm
